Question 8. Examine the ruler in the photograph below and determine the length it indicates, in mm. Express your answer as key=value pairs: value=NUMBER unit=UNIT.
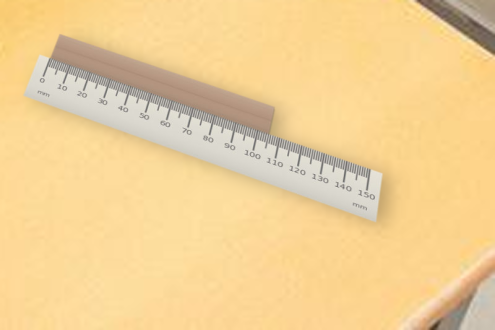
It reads value=105 unit=mm
